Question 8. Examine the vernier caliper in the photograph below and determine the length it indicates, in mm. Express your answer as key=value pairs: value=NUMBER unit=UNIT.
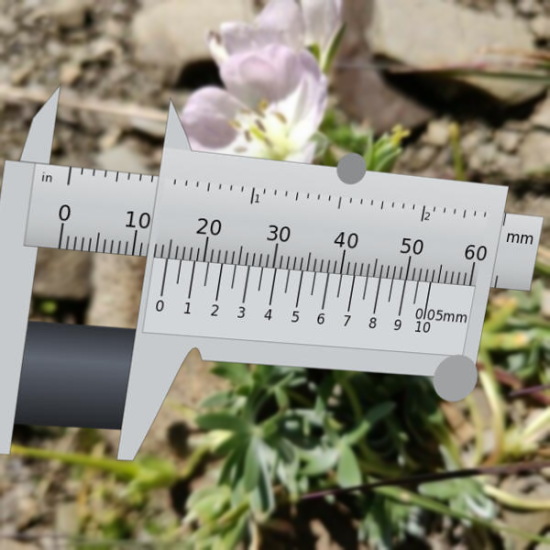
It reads value=14.8 unit=mm
